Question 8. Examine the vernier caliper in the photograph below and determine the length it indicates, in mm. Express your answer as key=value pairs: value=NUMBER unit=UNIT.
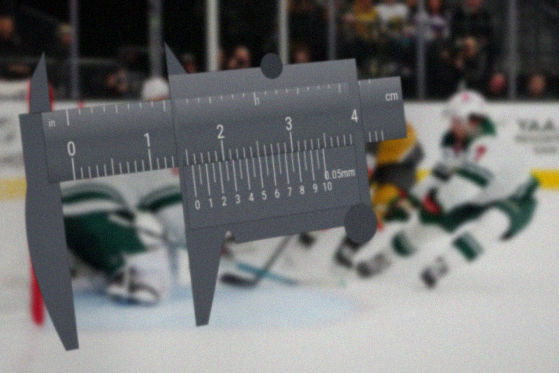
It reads value=15.6 unit=mm
